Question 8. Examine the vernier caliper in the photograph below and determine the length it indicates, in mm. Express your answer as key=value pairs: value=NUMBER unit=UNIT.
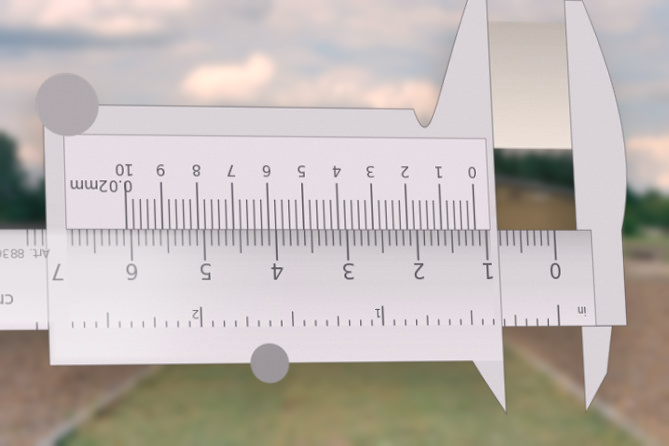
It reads value=11.6 unit=mm
